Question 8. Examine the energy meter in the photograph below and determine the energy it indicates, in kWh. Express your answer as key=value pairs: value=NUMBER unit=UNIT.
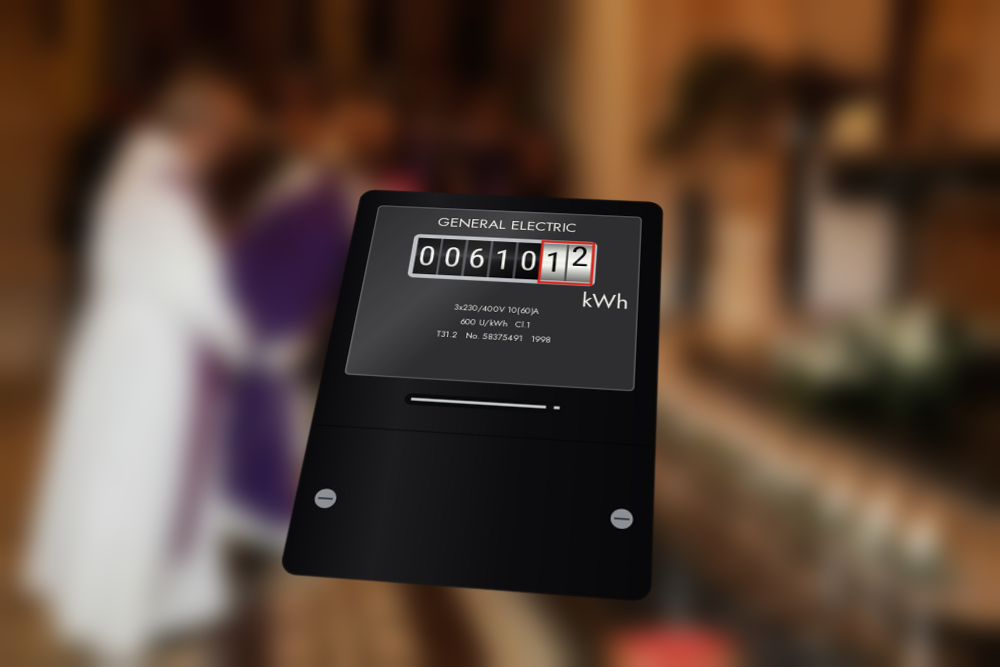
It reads value=610.12 unit=kWh
